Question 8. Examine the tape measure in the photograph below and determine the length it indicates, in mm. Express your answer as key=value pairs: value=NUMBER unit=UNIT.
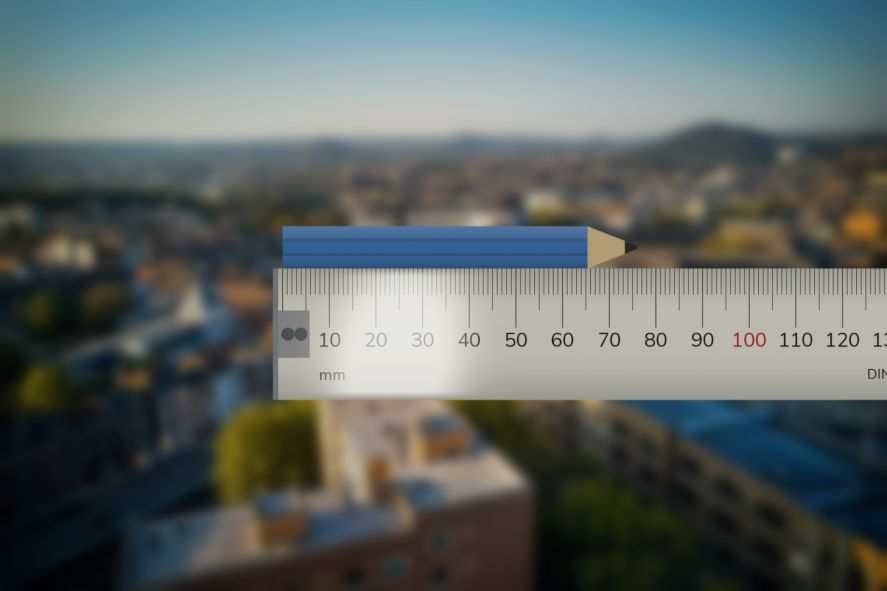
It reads value=76 unit=mm
